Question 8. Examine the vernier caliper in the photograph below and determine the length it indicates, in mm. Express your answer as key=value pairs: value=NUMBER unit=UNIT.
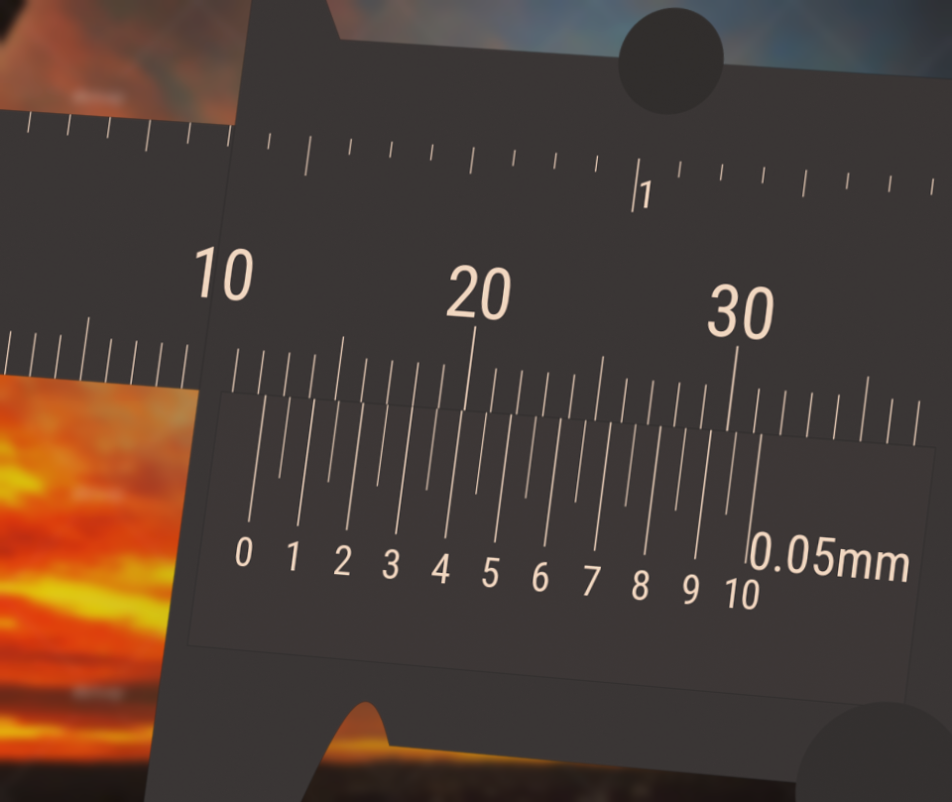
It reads value=12.30 unit=mm
